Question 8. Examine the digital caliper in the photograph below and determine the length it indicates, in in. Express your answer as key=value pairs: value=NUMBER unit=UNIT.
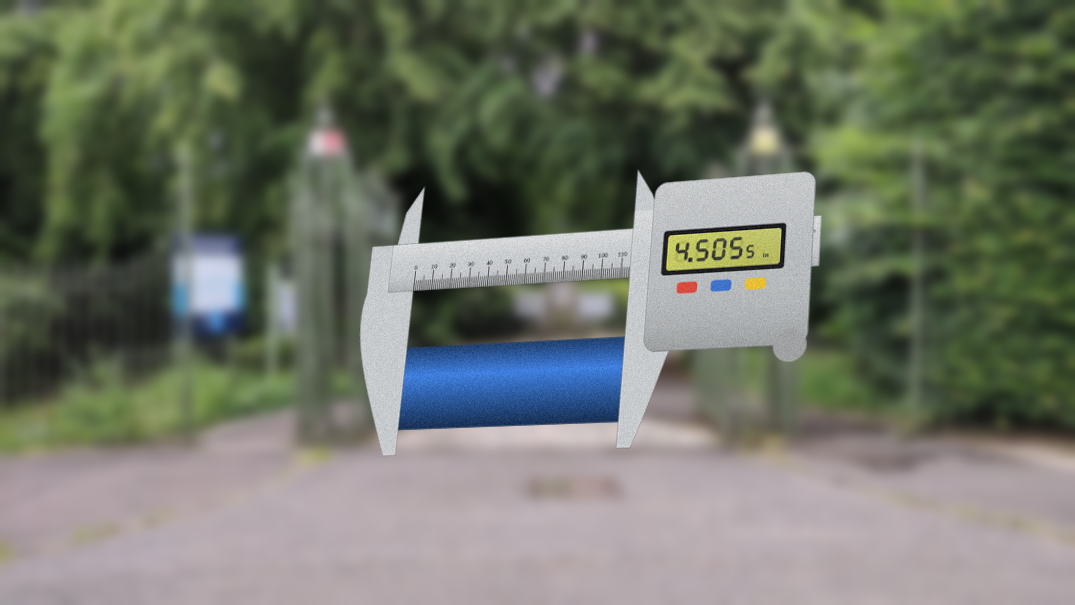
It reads value=4.5055 unit=in
